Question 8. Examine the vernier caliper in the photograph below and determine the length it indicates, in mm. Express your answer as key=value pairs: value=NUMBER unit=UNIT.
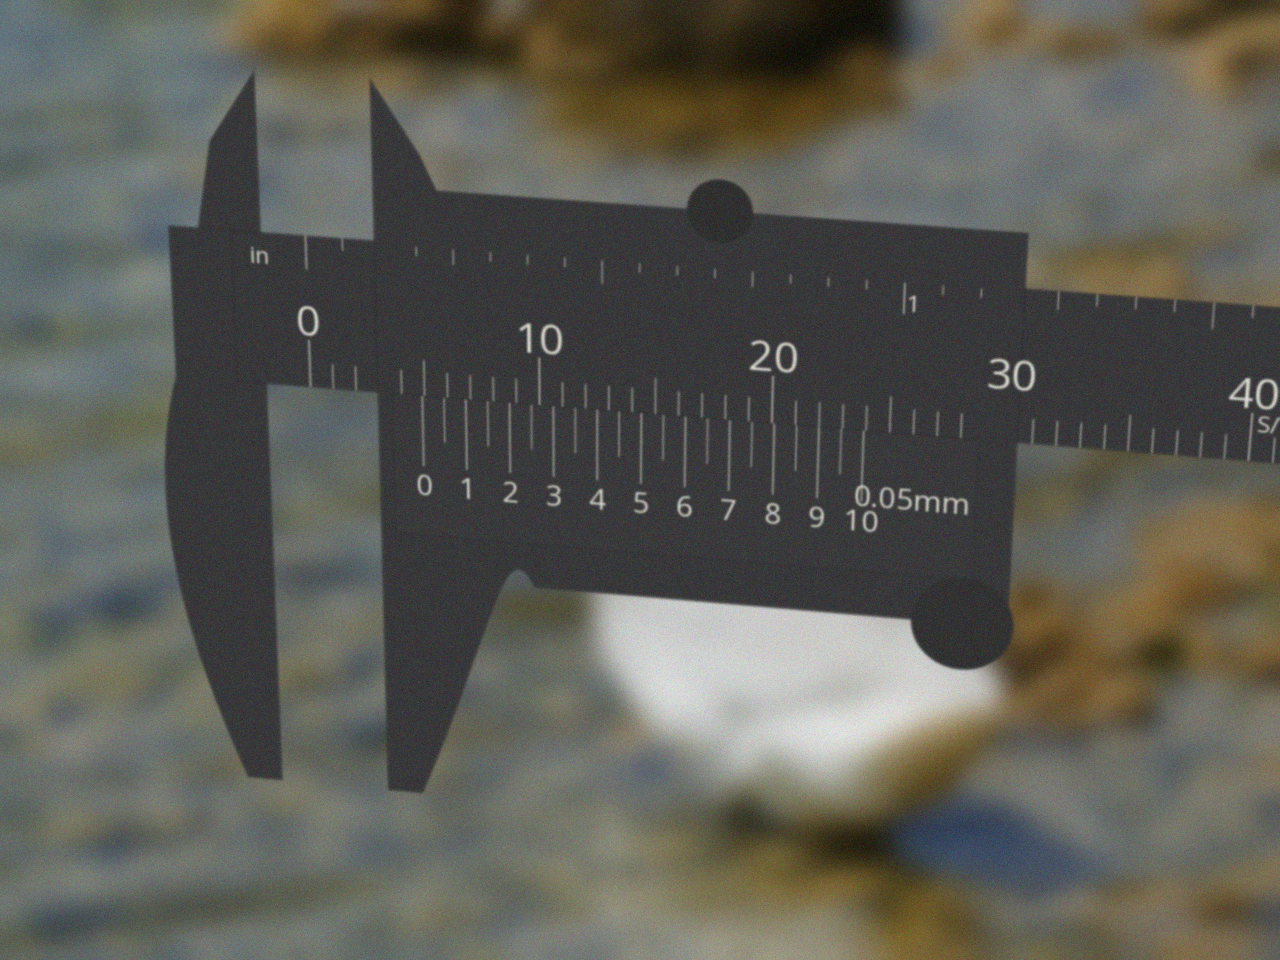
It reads value=4.9 unit=mm
